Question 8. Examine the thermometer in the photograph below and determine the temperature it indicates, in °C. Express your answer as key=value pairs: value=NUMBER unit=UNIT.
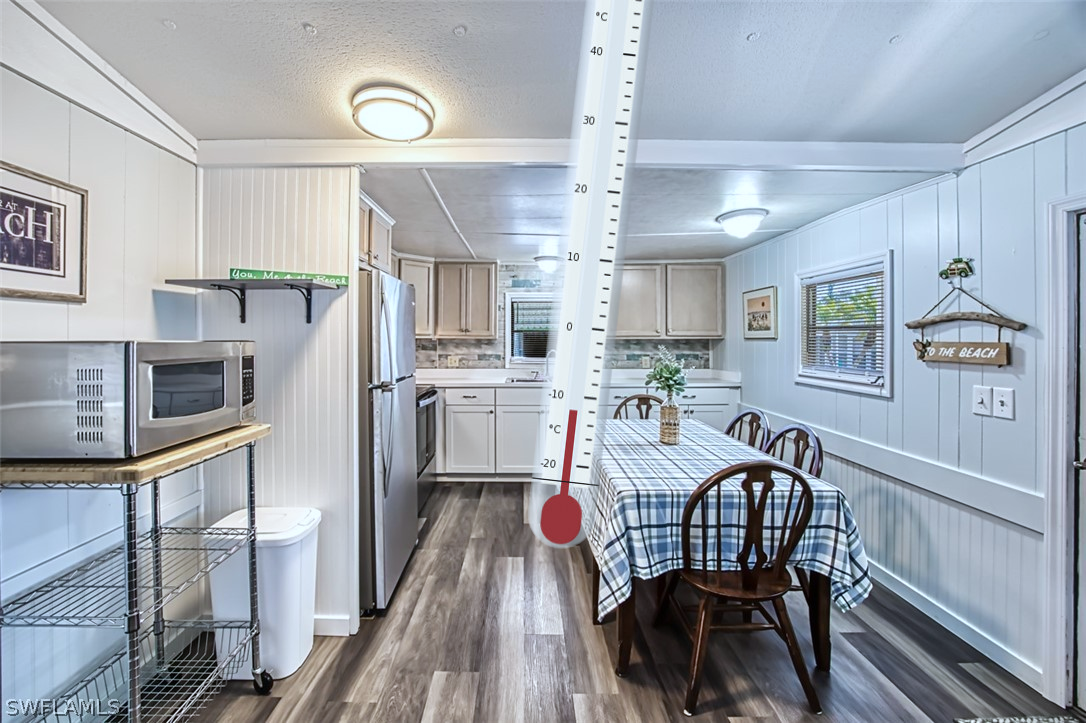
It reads value=-12 unit=°C
